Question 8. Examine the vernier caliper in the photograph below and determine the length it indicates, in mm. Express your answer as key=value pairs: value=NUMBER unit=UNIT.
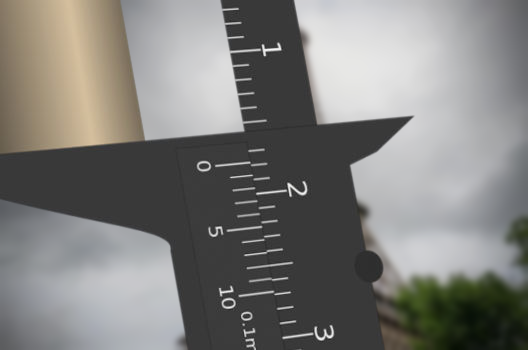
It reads value=17.8 unit=mm
